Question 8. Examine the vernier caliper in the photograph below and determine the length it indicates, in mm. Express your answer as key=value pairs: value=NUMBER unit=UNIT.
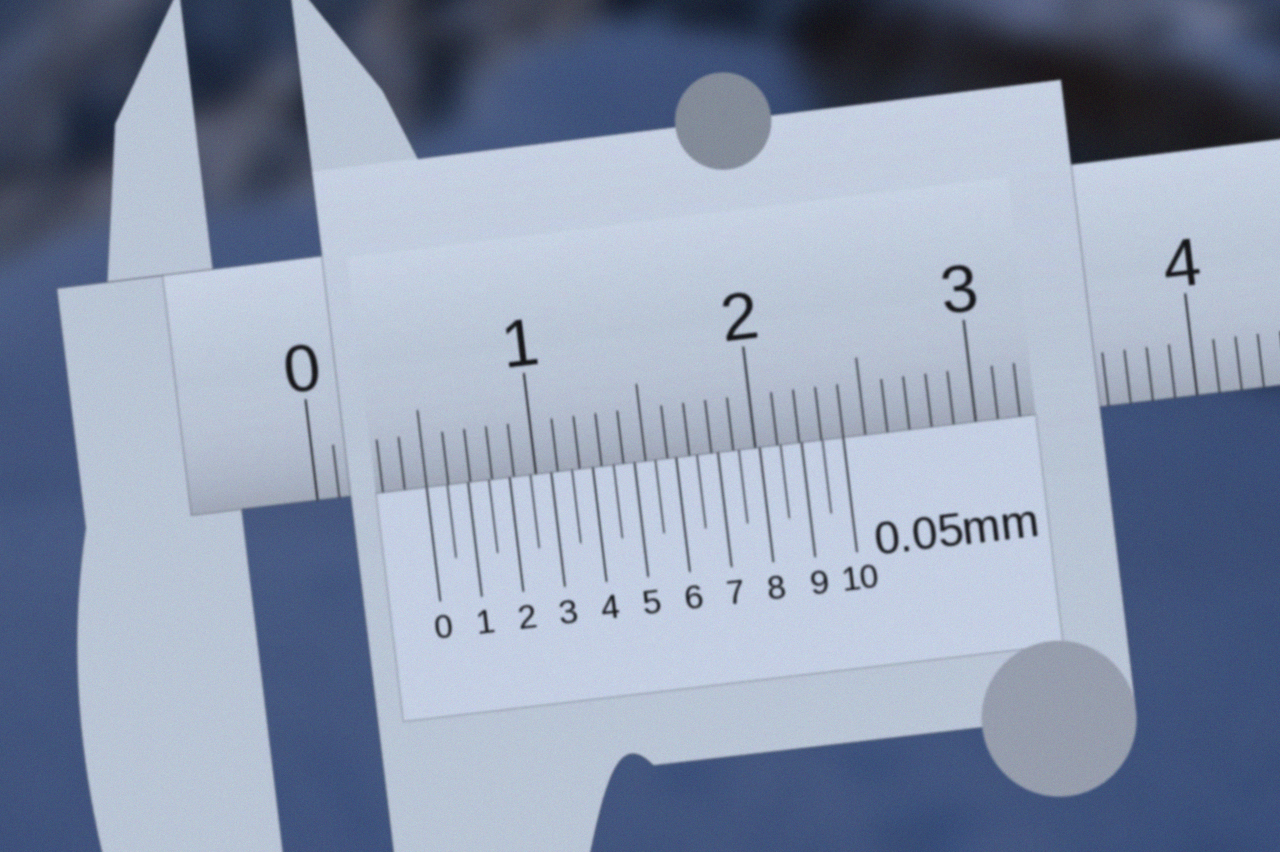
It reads value=5.0 unit=mm
